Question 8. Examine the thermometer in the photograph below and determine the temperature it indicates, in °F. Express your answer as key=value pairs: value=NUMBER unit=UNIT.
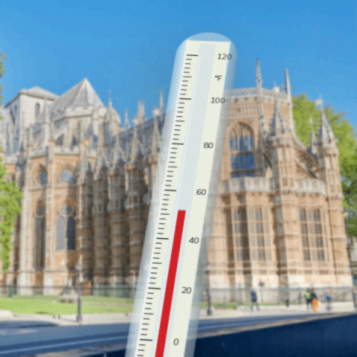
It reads value=52 unit=°F
